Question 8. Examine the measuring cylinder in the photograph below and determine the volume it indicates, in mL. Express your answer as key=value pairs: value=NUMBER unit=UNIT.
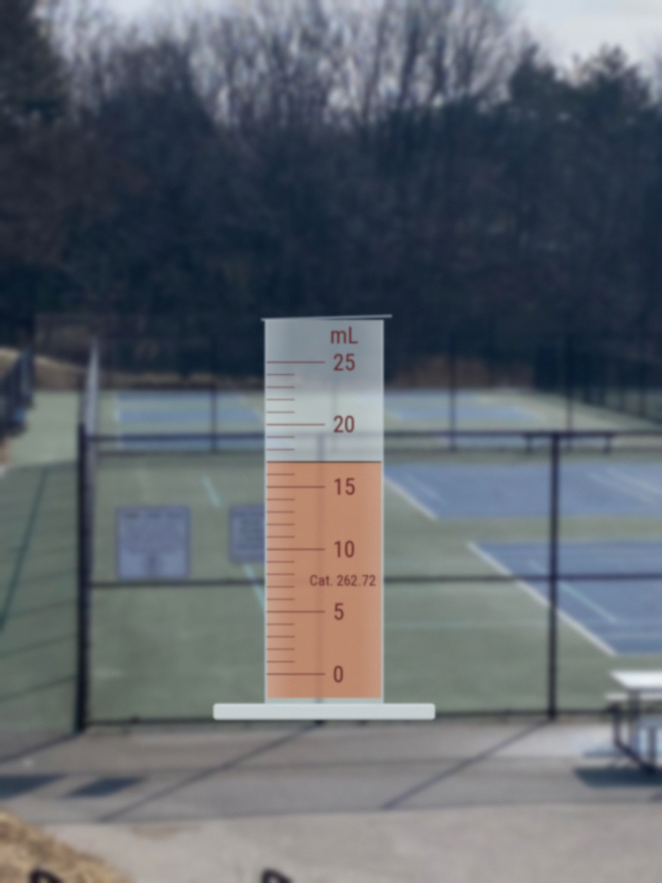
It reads value=17 unit=mL
